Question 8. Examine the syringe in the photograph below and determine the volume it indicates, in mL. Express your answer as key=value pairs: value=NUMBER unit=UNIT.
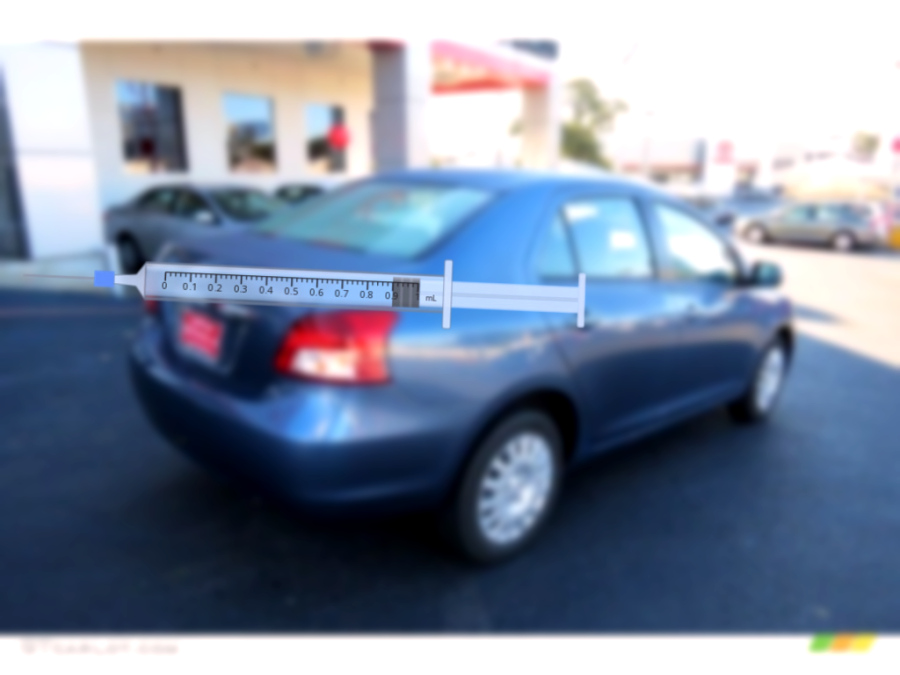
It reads value=0.9 unit=mL
